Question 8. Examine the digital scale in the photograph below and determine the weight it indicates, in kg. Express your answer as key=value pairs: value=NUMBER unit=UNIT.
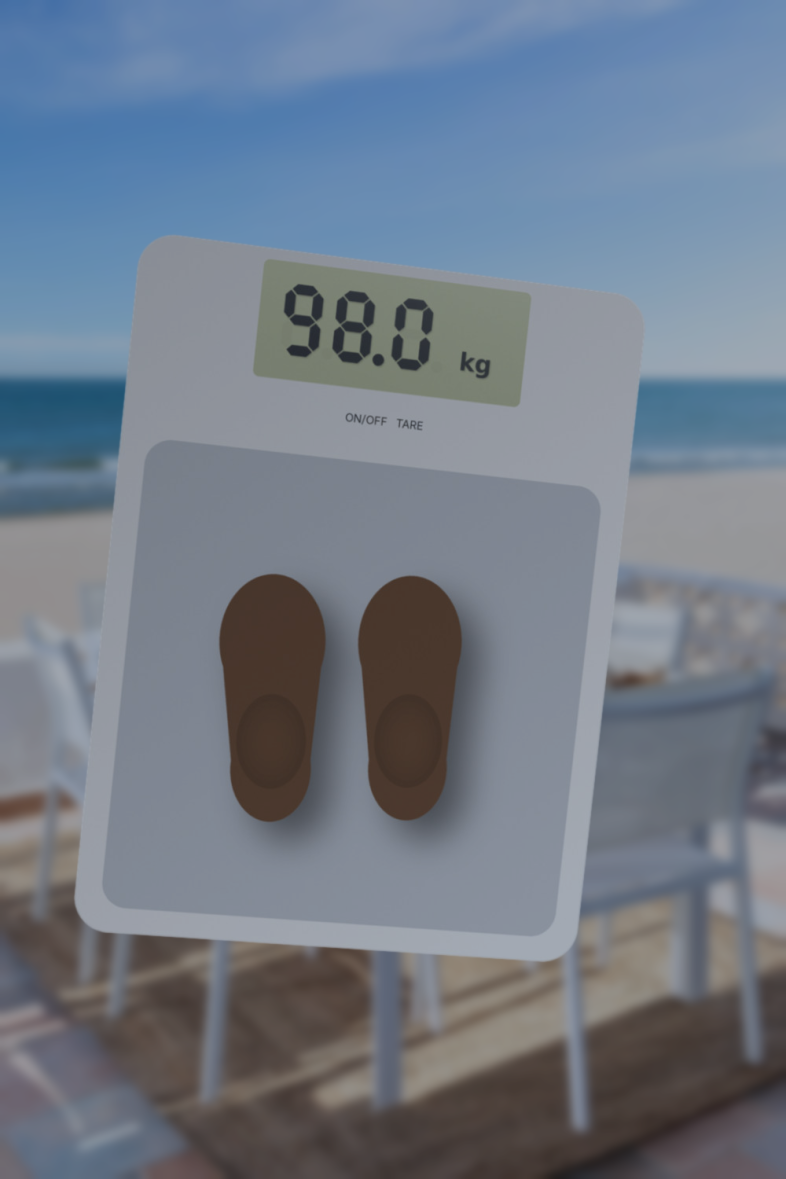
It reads value=98.0 unit=kg
